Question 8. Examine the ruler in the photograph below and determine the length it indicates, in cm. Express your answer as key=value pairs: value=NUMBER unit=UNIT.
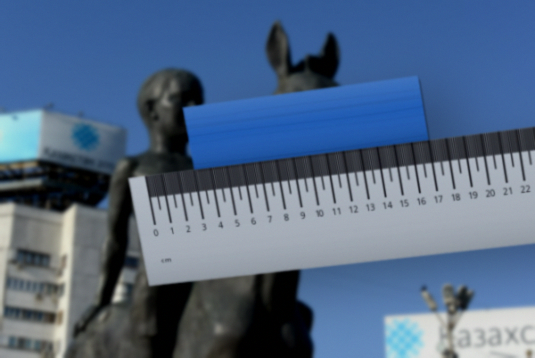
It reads value=14 unit=cm
